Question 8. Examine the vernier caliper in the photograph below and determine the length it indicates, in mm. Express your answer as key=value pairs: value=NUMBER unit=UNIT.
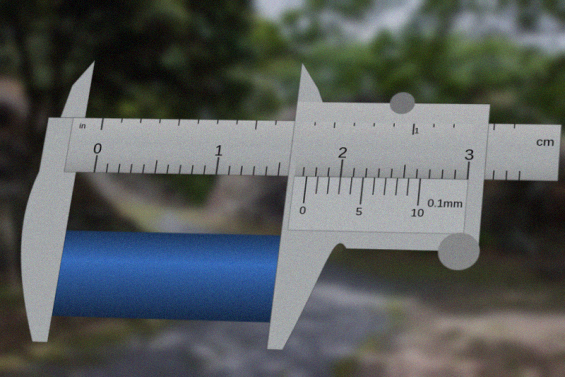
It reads value=17.3 unit=mm
